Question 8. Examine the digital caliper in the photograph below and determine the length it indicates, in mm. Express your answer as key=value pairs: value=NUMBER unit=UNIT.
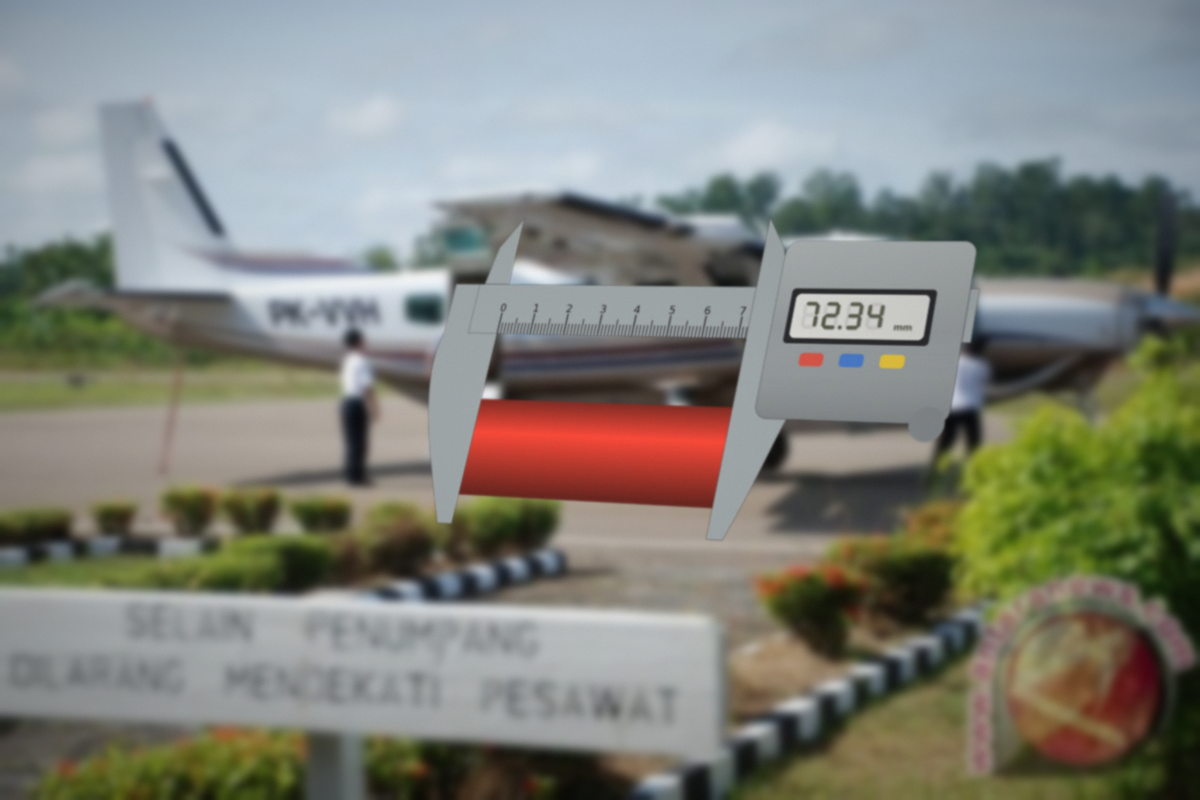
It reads value=72.34 unit=mm
